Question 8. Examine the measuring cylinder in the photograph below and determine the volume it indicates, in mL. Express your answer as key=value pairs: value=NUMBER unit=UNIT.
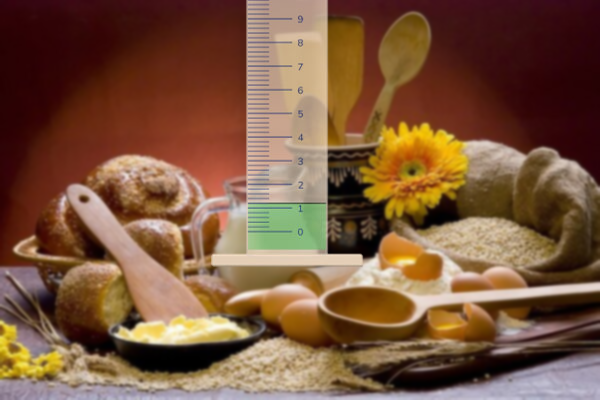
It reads value=1.2 unit=mL
